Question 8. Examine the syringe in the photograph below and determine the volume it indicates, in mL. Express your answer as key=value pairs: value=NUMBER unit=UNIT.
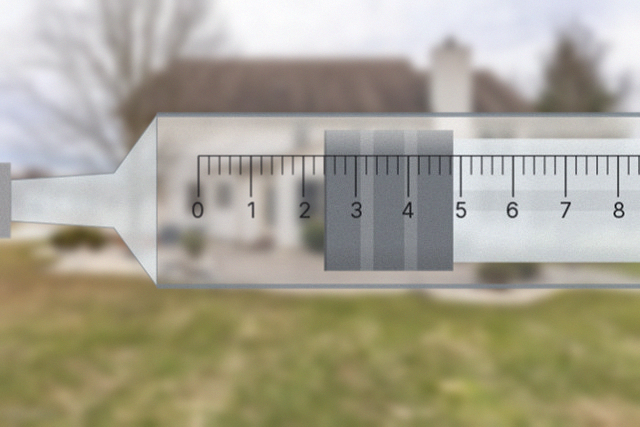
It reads value=2.4 unit=mL
